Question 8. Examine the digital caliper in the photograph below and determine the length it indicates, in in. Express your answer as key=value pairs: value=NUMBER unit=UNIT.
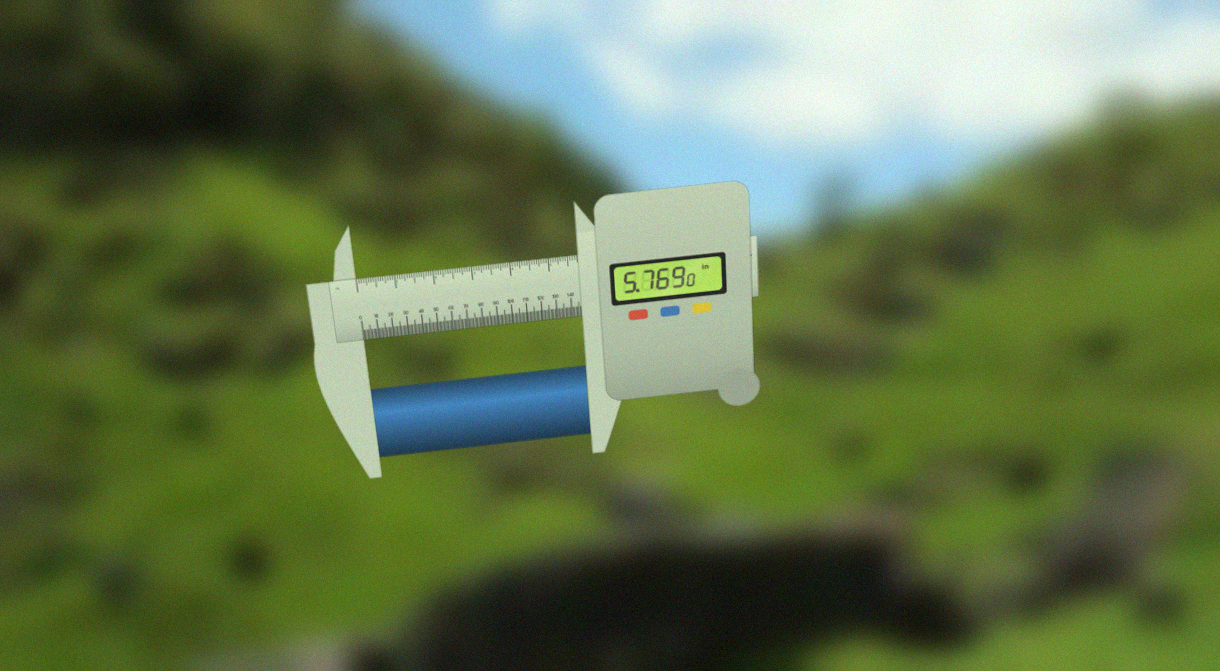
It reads value=5.7690 unit=in
